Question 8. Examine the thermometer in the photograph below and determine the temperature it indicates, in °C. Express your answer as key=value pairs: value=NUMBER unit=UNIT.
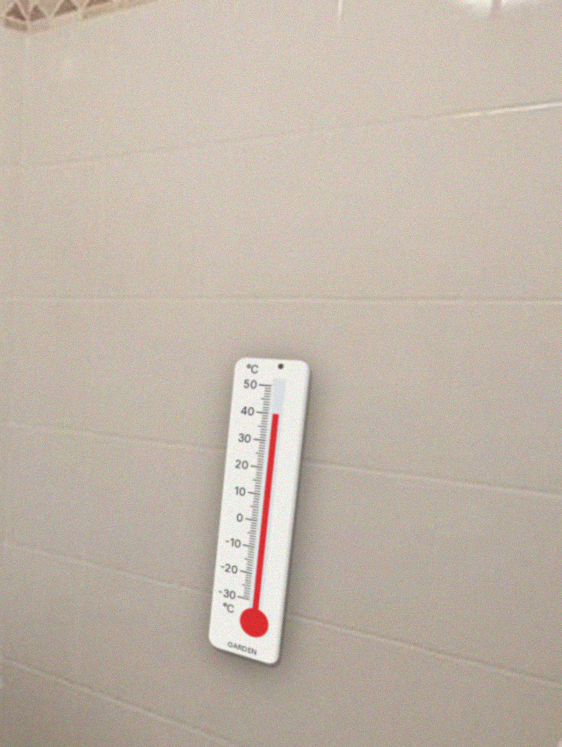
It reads value=40 unit=°C
